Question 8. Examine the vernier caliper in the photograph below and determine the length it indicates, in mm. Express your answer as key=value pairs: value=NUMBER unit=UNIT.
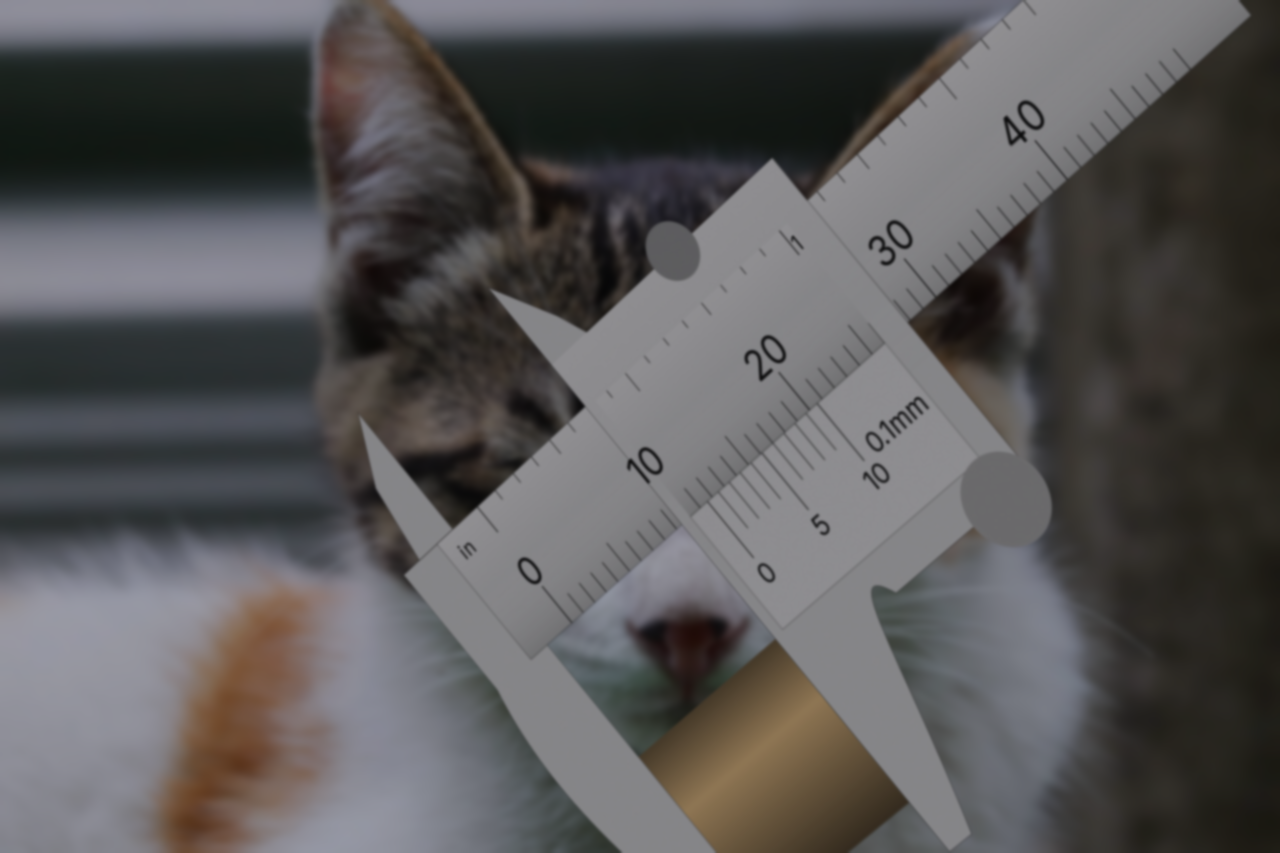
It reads value=11.6 unit=mm
